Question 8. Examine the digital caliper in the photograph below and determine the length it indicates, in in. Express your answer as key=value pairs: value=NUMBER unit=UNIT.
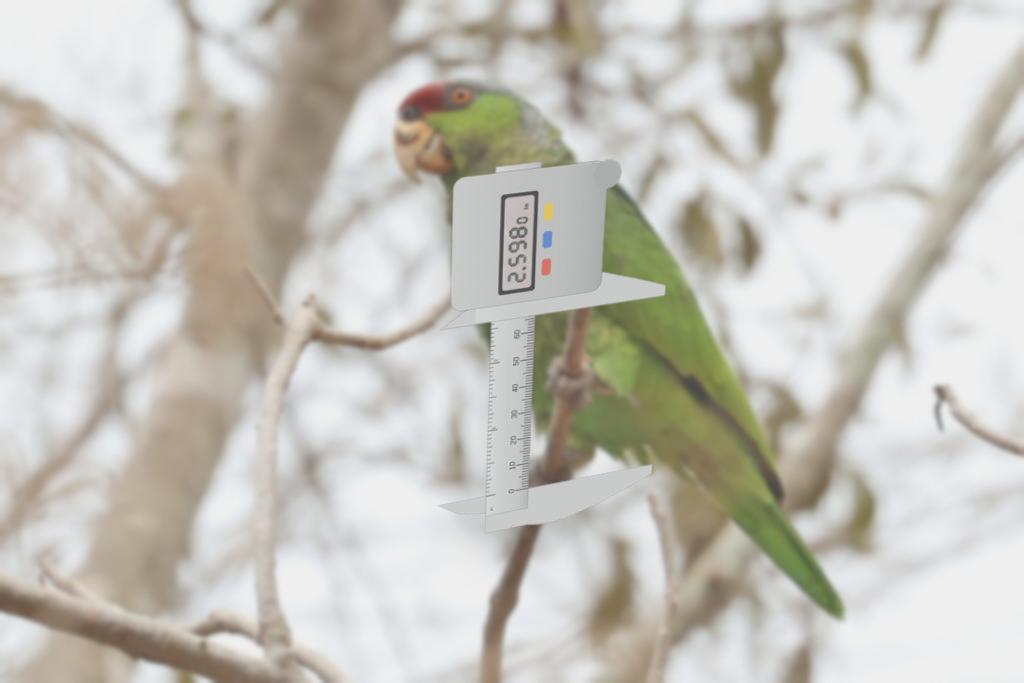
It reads value=2.5980 unit=in
